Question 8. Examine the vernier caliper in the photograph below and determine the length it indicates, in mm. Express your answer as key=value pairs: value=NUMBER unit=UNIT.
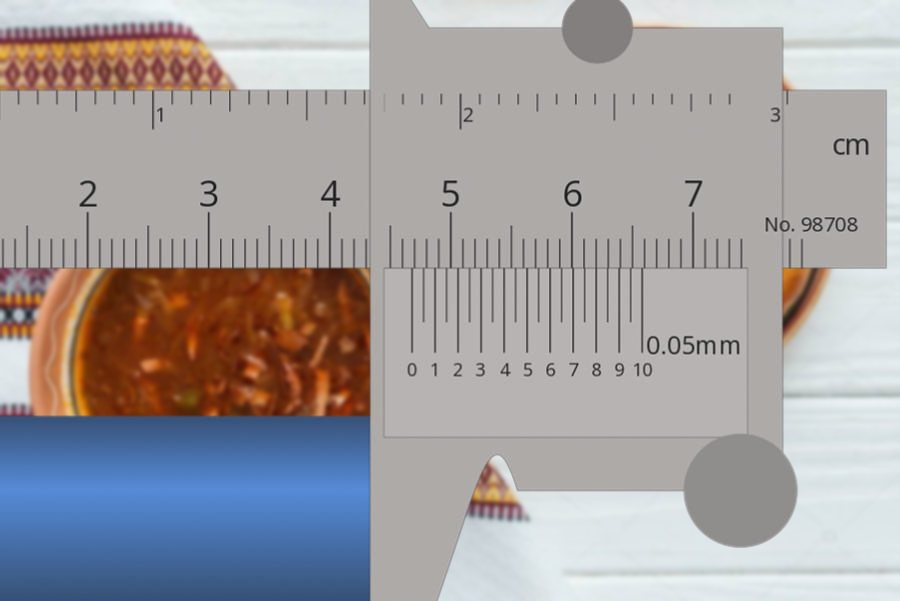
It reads value=46.8 unit=mm
